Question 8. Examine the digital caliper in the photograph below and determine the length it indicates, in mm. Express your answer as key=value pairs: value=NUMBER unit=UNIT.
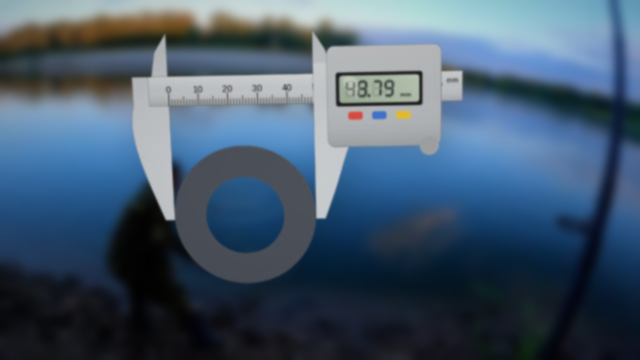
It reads value=48.79 unit=mm
